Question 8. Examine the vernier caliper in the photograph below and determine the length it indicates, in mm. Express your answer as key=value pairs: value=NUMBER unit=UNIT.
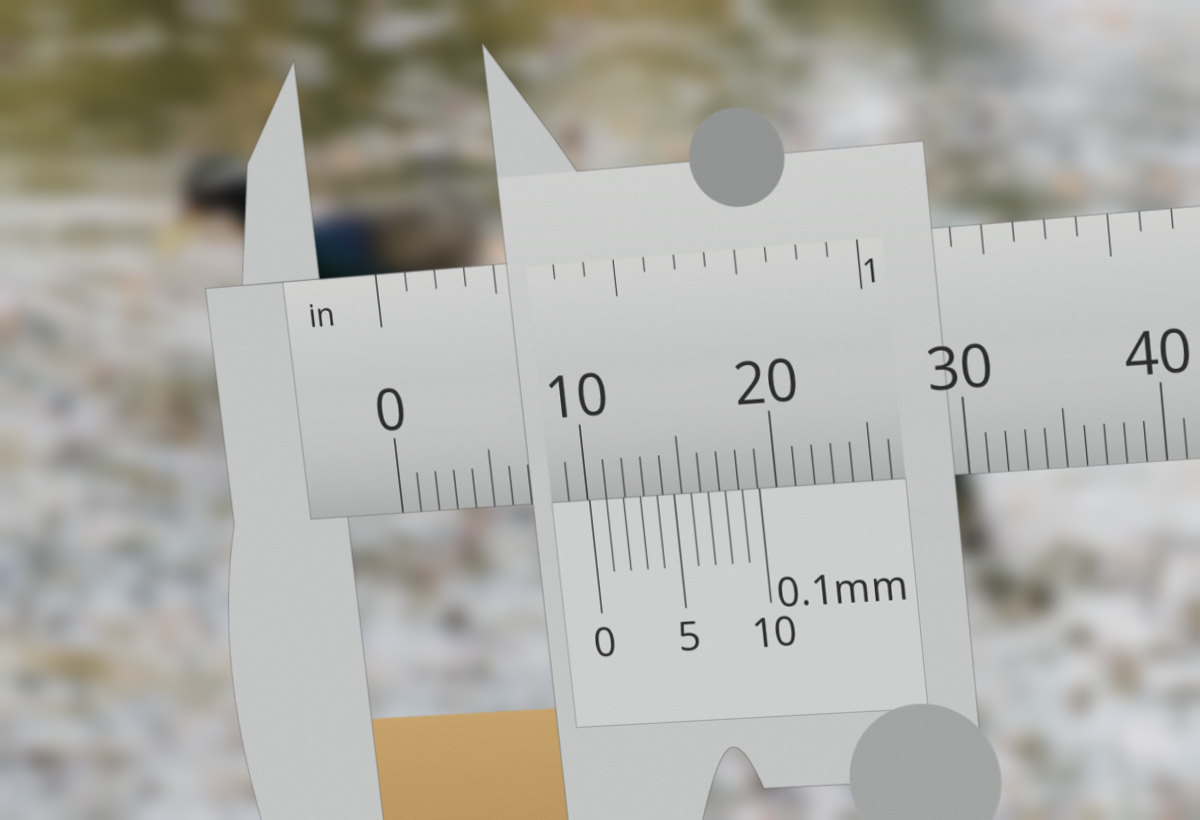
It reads value=10.1 unit=mm
